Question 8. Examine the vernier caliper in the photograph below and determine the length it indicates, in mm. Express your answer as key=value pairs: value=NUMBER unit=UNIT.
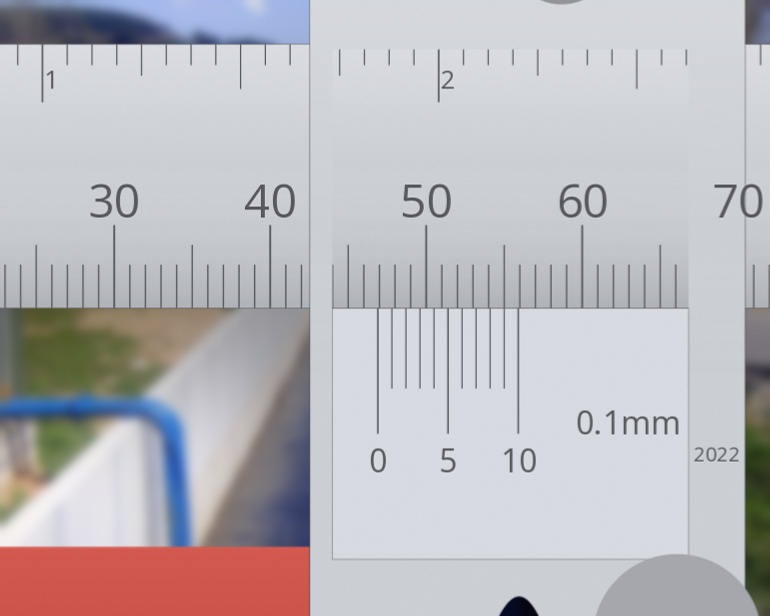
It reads value=46.9 unit=mm
